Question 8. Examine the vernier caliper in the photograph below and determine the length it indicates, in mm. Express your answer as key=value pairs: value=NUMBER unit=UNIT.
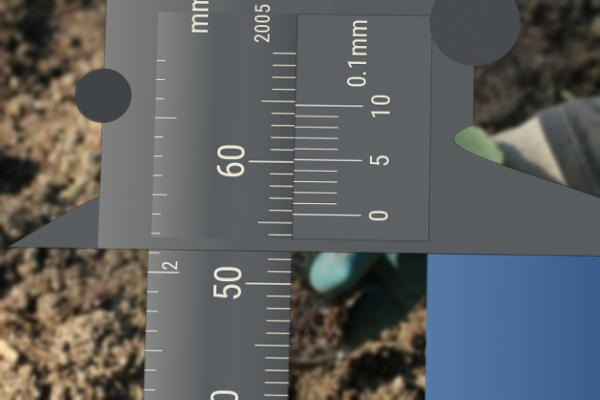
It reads value=55.7 unit=mm
